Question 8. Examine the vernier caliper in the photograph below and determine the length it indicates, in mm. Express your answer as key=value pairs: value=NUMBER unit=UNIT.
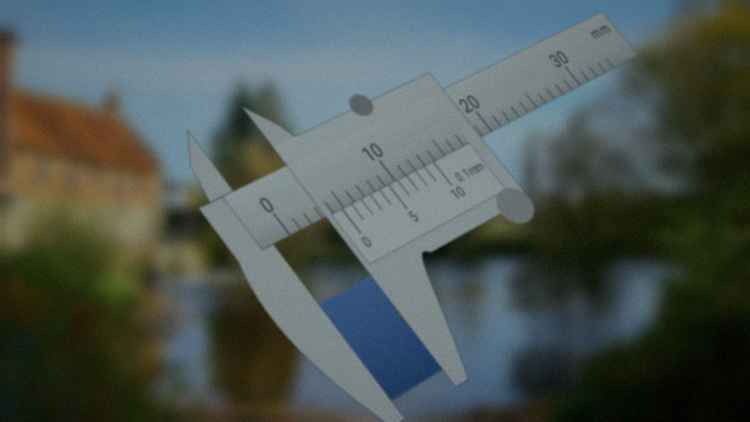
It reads value=4.8 unit=mm
